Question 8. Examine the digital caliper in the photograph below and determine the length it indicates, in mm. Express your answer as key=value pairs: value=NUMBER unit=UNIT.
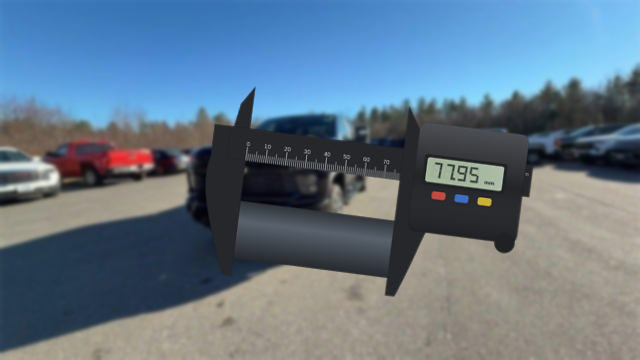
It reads value=77.95 unit=mm
